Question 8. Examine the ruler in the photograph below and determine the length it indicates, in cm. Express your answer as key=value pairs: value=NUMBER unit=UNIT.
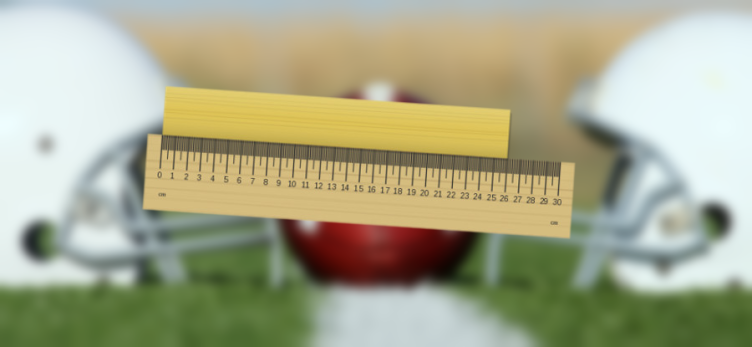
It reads value=26 unit=cm
